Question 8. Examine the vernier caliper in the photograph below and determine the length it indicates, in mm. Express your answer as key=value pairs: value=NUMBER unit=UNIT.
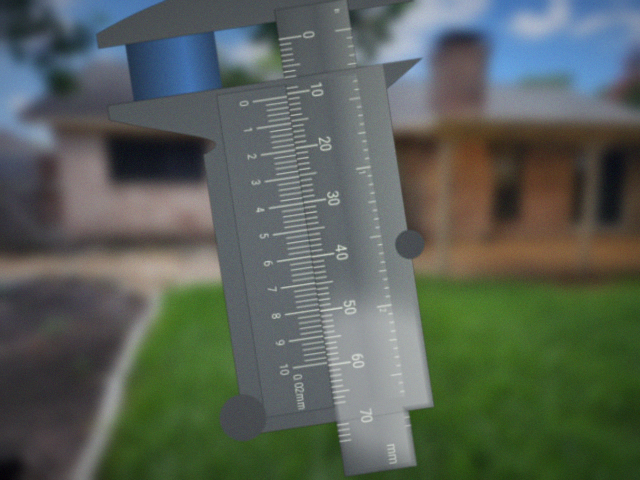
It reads value=10.5 unit=mm
